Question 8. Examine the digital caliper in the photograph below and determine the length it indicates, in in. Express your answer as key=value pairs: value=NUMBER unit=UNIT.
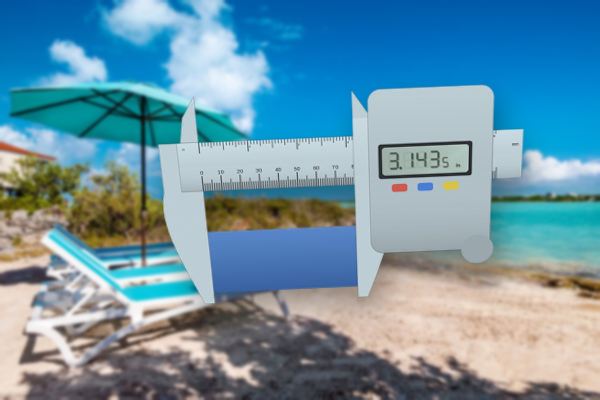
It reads value=3.1435 unit=in
